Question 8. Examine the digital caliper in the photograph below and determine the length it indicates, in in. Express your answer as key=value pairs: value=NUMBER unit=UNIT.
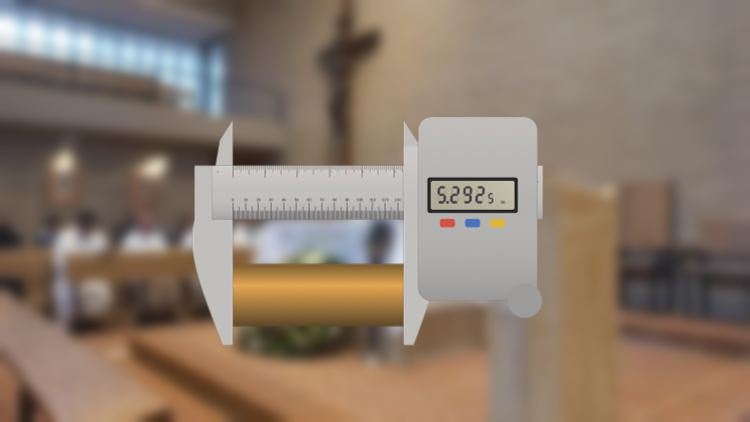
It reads value=5.2925 unit=in
